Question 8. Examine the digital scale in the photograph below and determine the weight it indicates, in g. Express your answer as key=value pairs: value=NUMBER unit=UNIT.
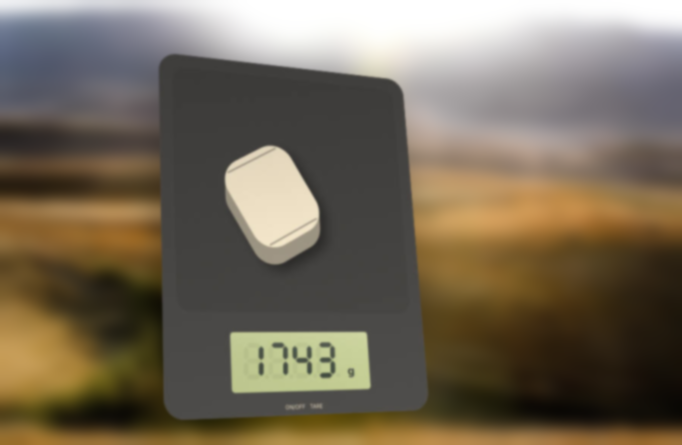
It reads value=1743 unit=g
